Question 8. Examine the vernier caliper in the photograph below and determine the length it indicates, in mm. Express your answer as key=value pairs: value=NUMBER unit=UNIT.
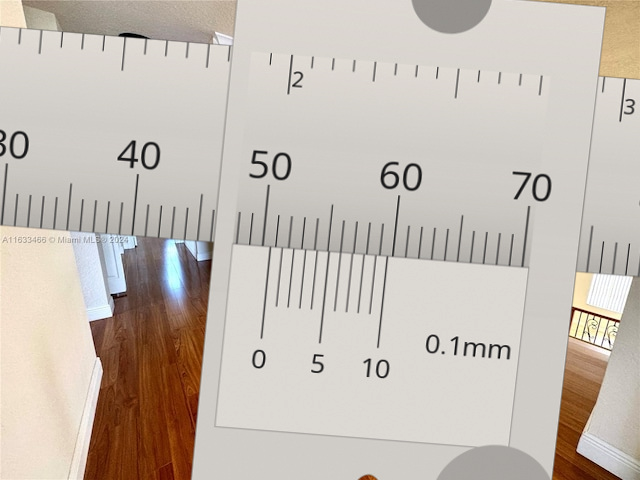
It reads value=50.6 unit=mm
